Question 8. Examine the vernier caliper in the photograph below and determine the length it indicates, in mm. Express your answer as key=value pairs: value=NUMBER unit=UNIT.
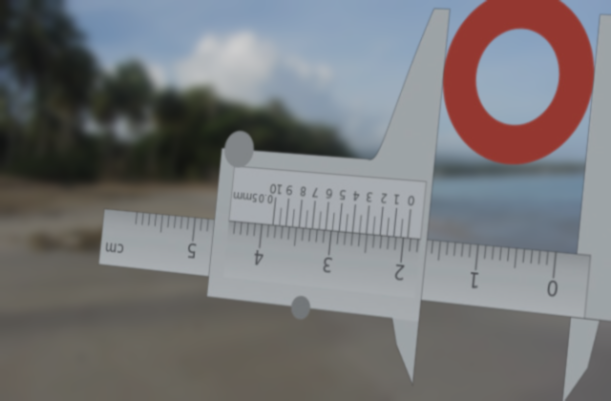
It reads value=19.4 unit=mm
